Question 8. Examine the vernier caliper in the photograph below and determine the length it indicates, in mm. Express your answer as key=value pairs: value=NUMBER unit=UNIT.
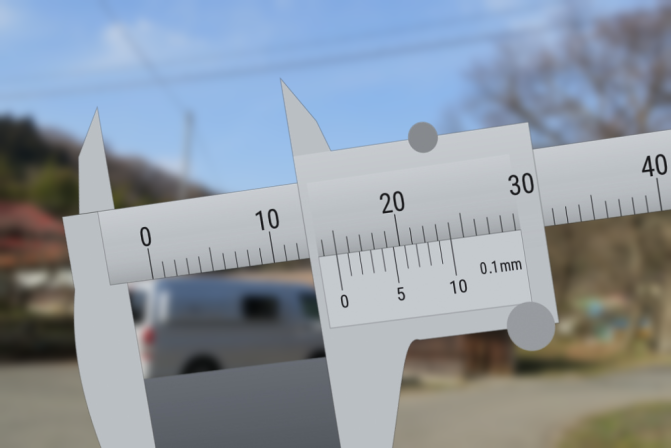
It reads value=15.0 unit=mm
